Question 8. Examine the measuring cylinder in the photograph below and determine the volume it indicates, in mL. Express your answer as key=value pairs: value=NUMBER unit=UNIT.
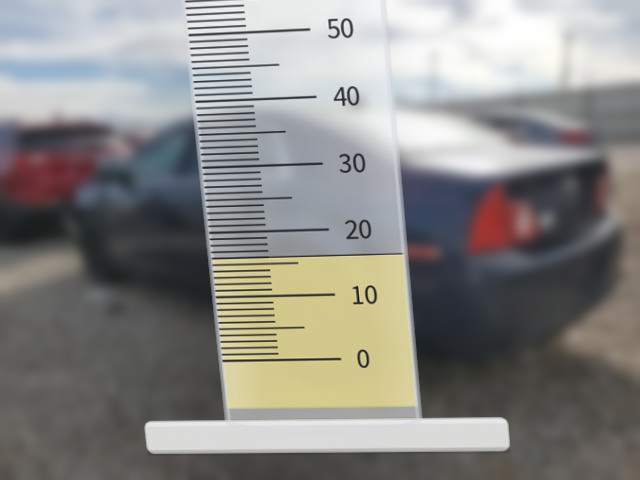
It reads value=16 unit=mL
